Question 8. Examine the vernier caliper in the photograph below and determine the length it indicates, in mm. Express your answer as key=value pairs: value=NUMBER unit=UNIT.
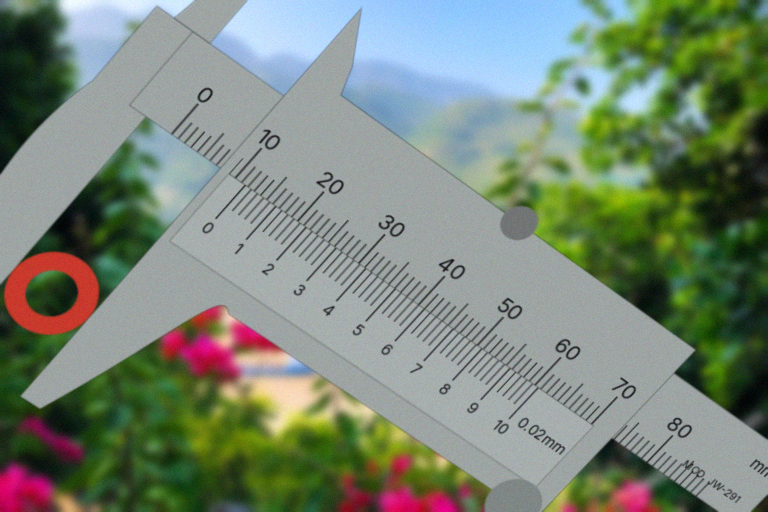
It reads value=11.6 unit=mm
